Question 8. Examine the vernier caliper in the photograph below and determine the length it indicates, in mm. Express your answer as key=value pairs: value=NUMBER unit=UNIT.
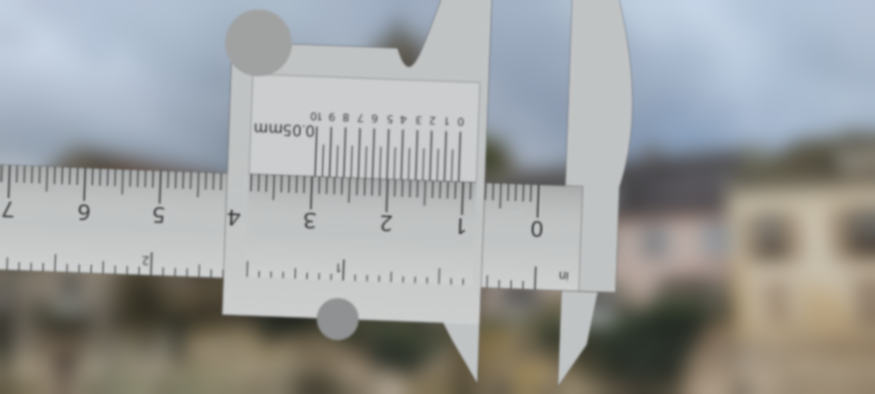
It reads value=10.6 unit=mm
